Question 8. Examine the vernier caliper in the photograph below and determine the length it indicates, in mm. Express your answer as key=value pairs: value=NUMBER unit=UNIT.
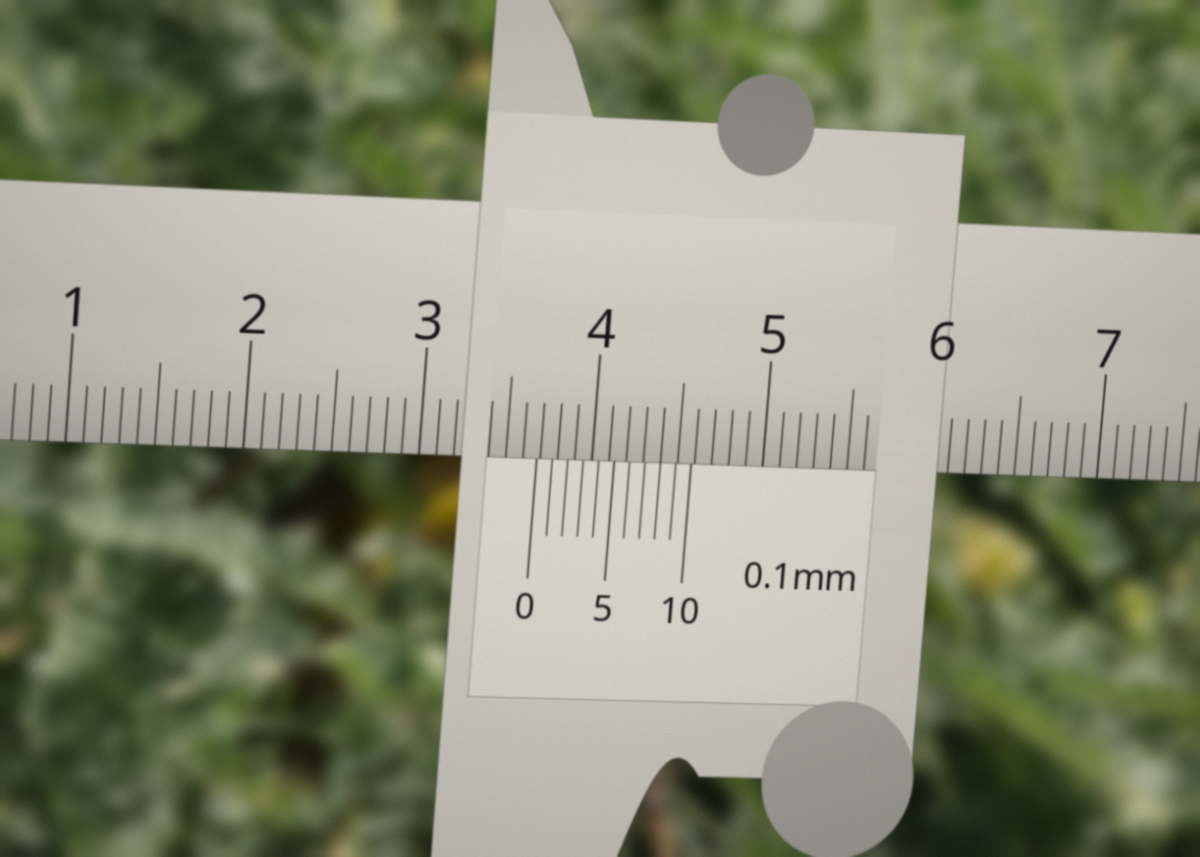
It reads value=36.8 unit=mm
